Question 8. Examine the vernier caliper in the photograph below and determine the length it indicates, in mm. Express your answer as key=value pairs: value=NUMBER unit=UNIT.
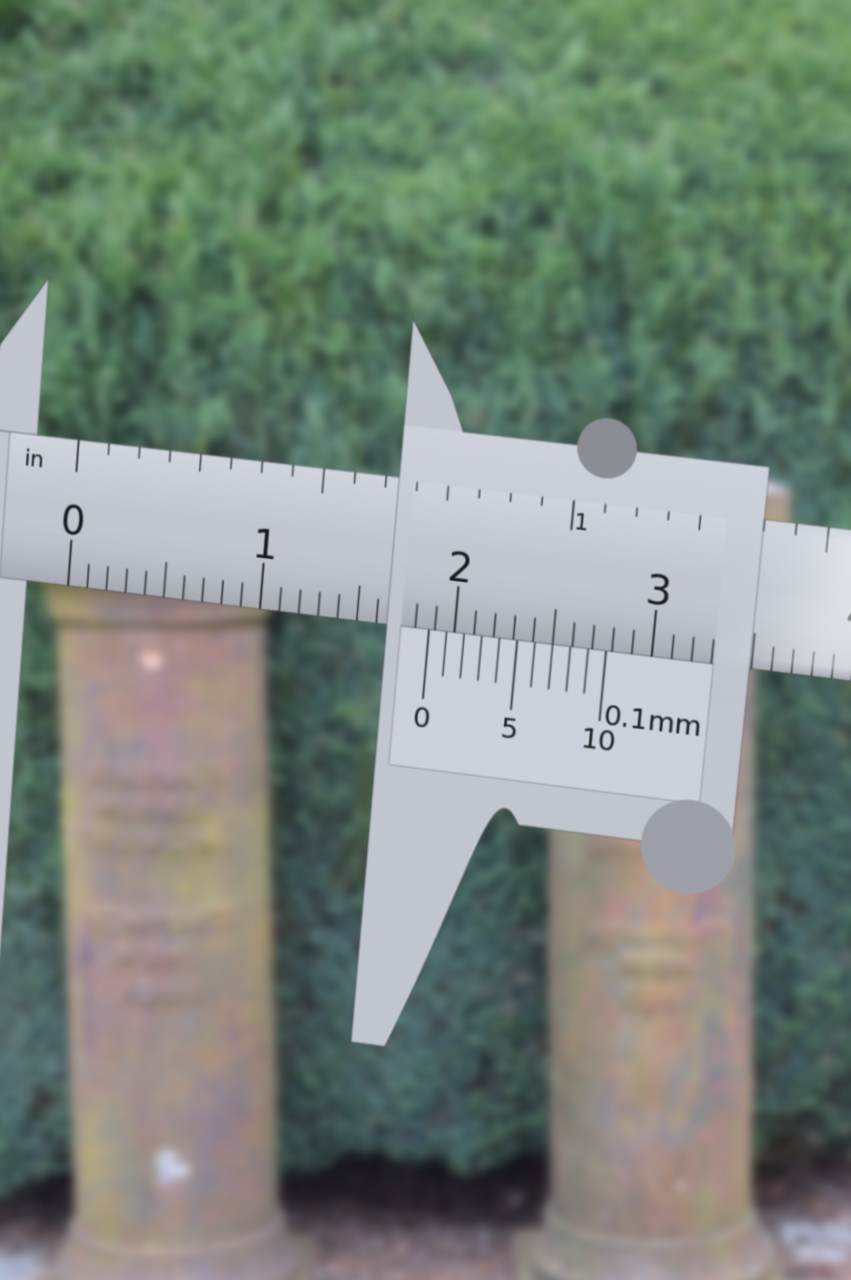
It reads value=18.7 unit=mm
